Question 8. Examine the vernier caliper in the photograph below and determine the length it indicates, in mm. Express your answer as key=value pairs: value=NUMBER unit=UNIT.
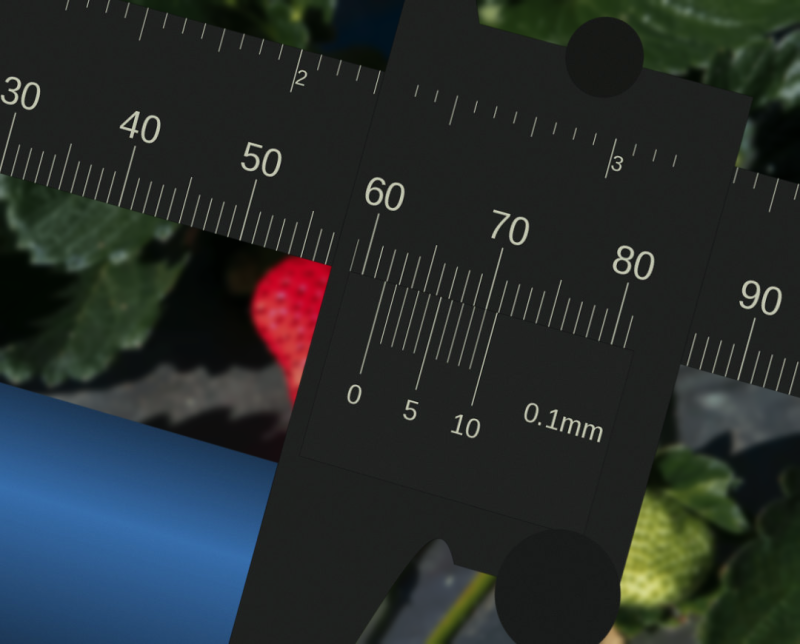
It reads value=61.9 unit=mm
